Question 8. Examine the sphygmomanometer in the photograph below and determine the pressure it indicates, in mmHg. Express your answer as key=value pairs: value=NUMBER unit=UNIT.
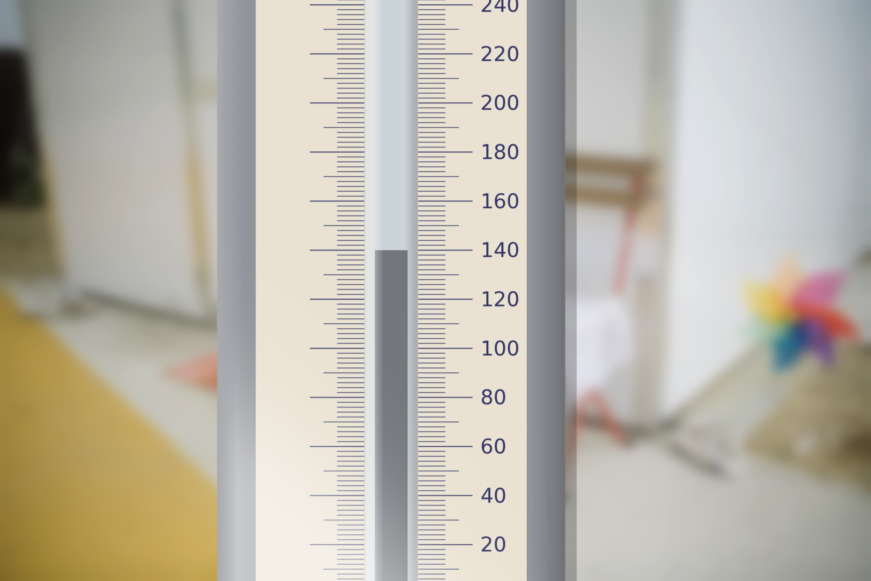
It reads value=140 unit=mmHg
